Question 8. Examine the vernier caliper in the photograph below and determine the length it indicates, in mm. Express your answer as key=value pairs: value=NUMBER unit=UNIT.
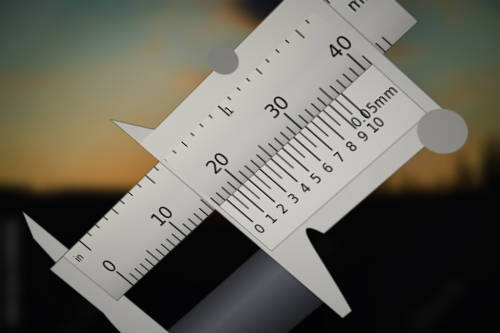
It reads value=17.2 unit=mm
